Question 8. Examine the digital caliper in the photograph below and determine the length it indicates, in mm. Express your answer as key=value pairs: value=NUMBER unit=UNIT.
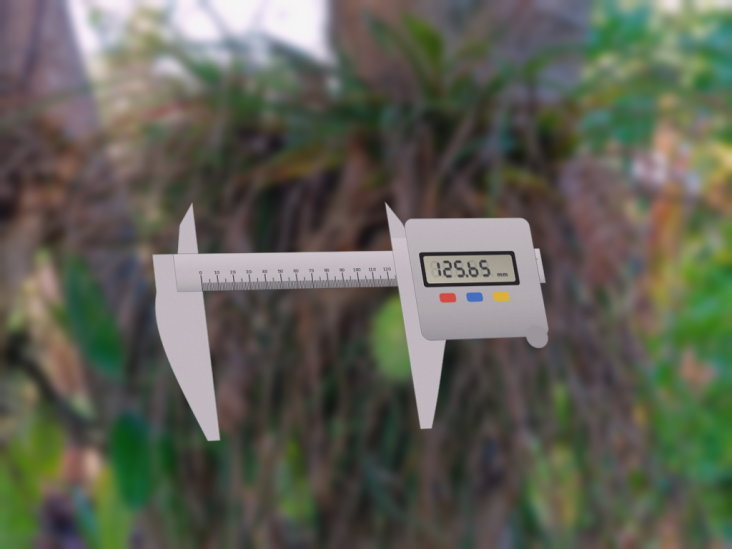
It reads value=125.65 unit=mm
